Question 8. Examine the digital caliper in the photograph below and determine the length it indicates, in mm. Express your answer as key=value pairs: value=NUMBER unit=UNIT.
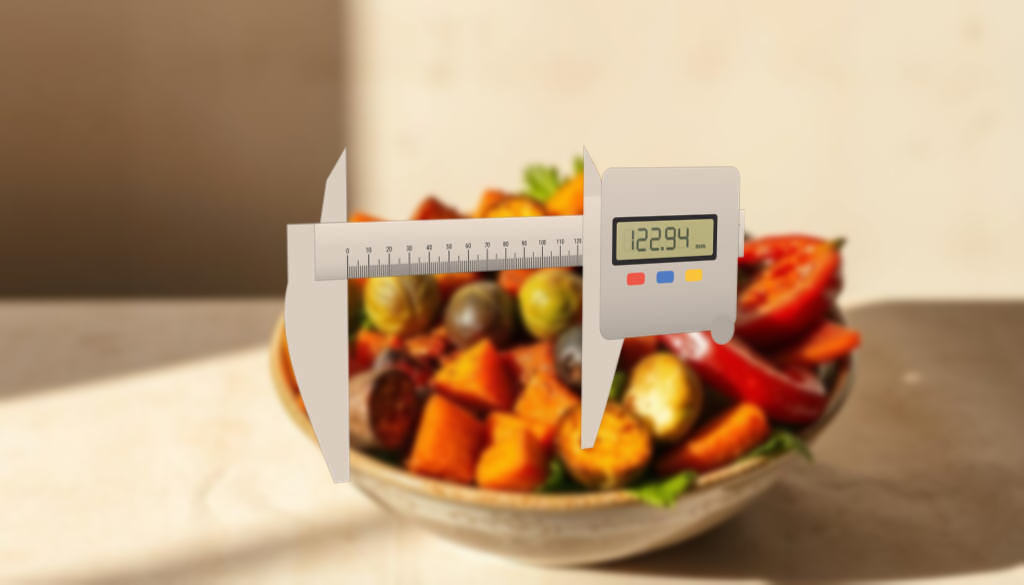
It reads value=122.94 unit=mm
